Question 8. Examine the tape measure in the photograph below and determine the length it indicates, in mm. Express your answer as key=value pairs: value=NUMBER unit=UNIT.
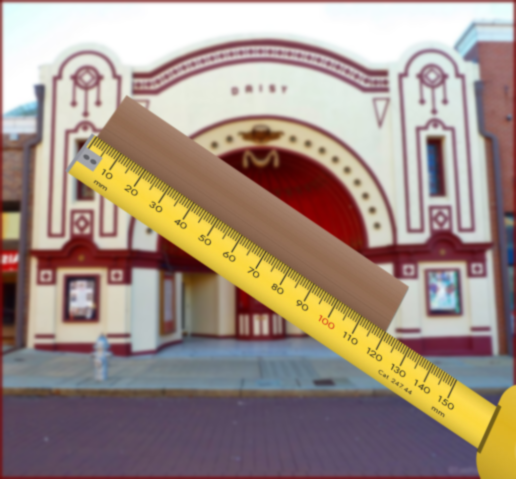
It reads value=120 unit=mm
